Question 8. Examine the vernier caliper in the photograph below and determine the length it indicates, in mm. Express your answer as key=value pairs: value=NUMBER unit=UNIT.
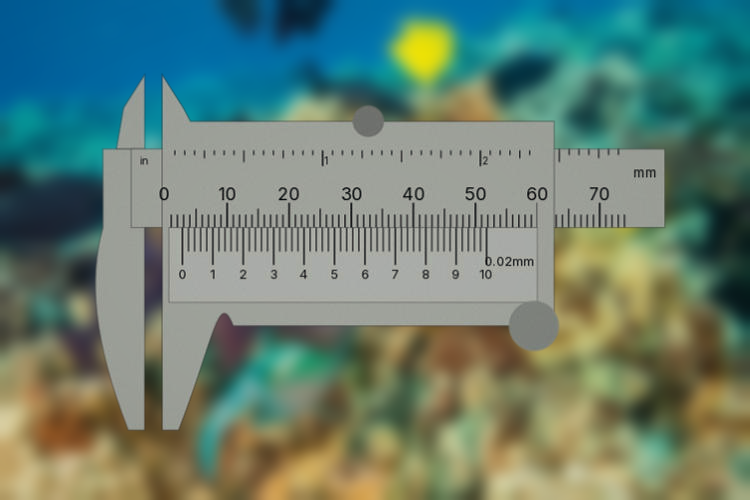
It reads value=2.8 unit=mm
